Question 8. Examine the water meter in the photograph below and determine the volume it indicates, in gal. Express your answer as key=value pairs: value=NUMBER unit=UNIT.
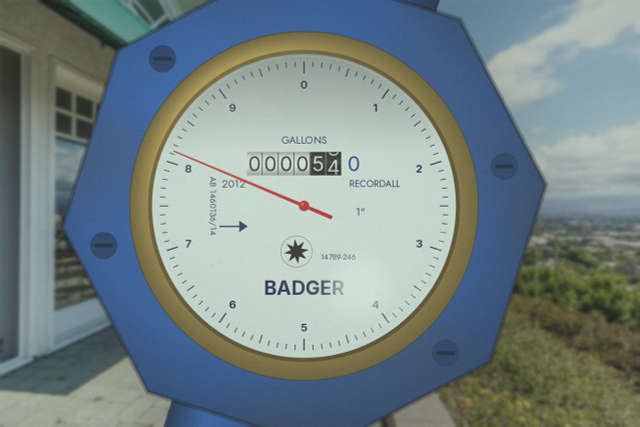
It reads value=538.1 unit=gal
